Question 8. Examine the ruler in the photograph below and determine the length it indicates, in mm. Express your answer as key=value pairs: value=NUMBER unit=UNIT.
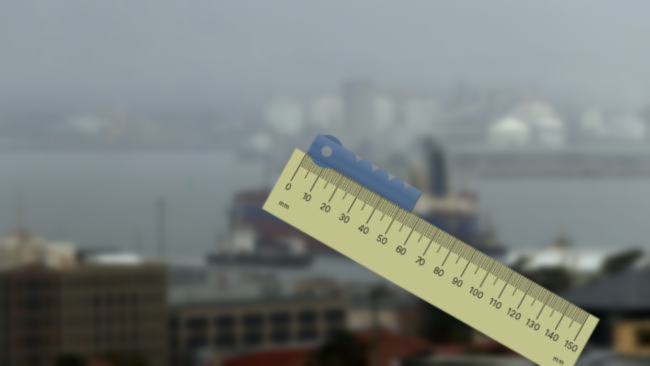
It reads value=55 unit=mm
